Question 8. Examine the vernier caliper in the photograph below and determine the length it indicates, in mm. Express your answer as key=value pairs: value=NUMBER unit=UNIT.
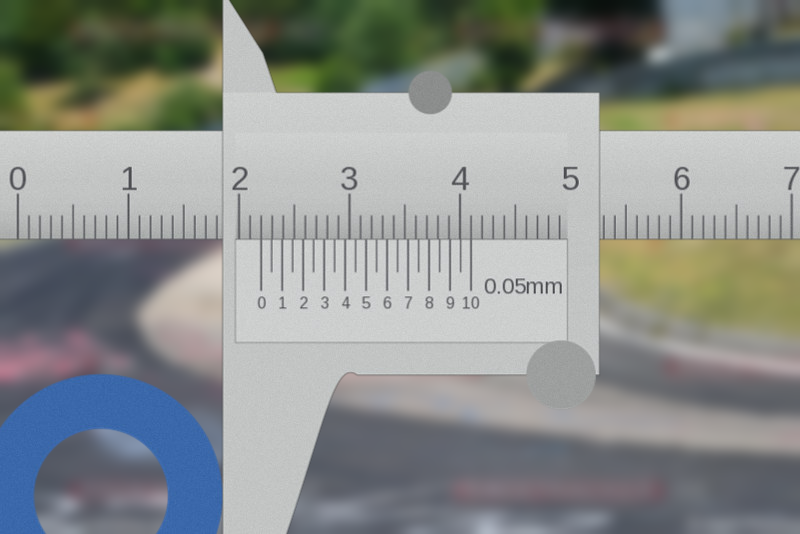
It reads value=22.0 unit=mm
